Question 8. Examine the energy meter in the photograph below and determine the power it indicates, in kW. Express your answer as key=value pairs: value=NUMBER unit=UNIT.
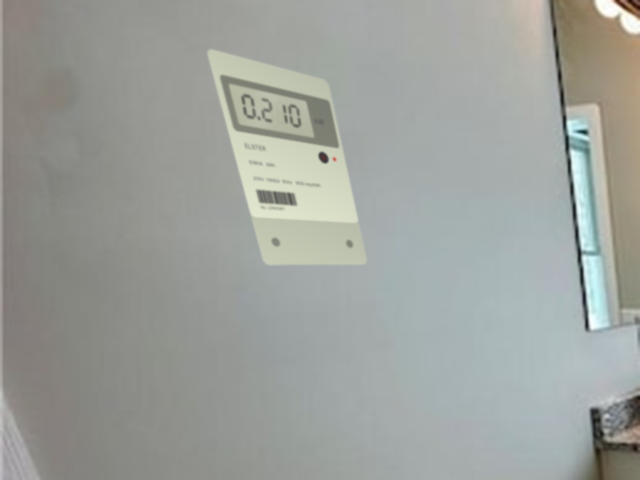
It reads value=0.210 unit=kW
